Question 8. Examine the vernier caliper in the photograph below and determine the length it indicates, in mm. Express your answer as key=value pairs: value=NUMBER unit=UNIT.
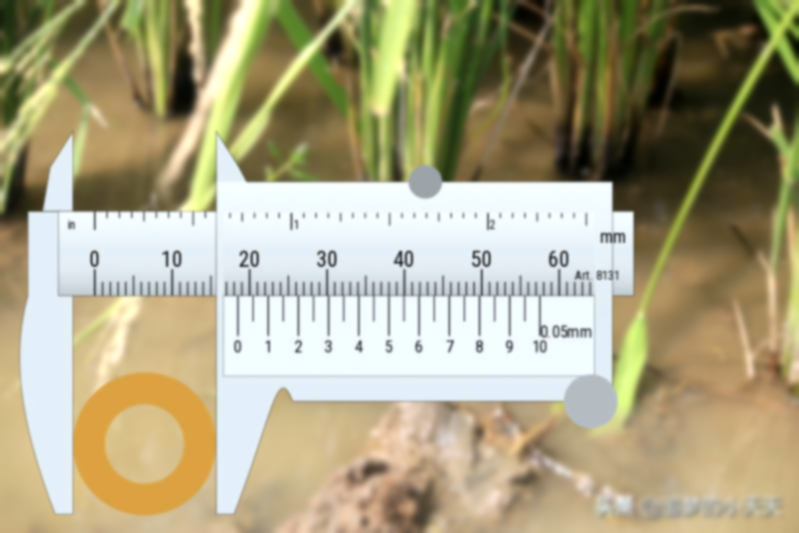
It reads value=18.5 unit=mm
